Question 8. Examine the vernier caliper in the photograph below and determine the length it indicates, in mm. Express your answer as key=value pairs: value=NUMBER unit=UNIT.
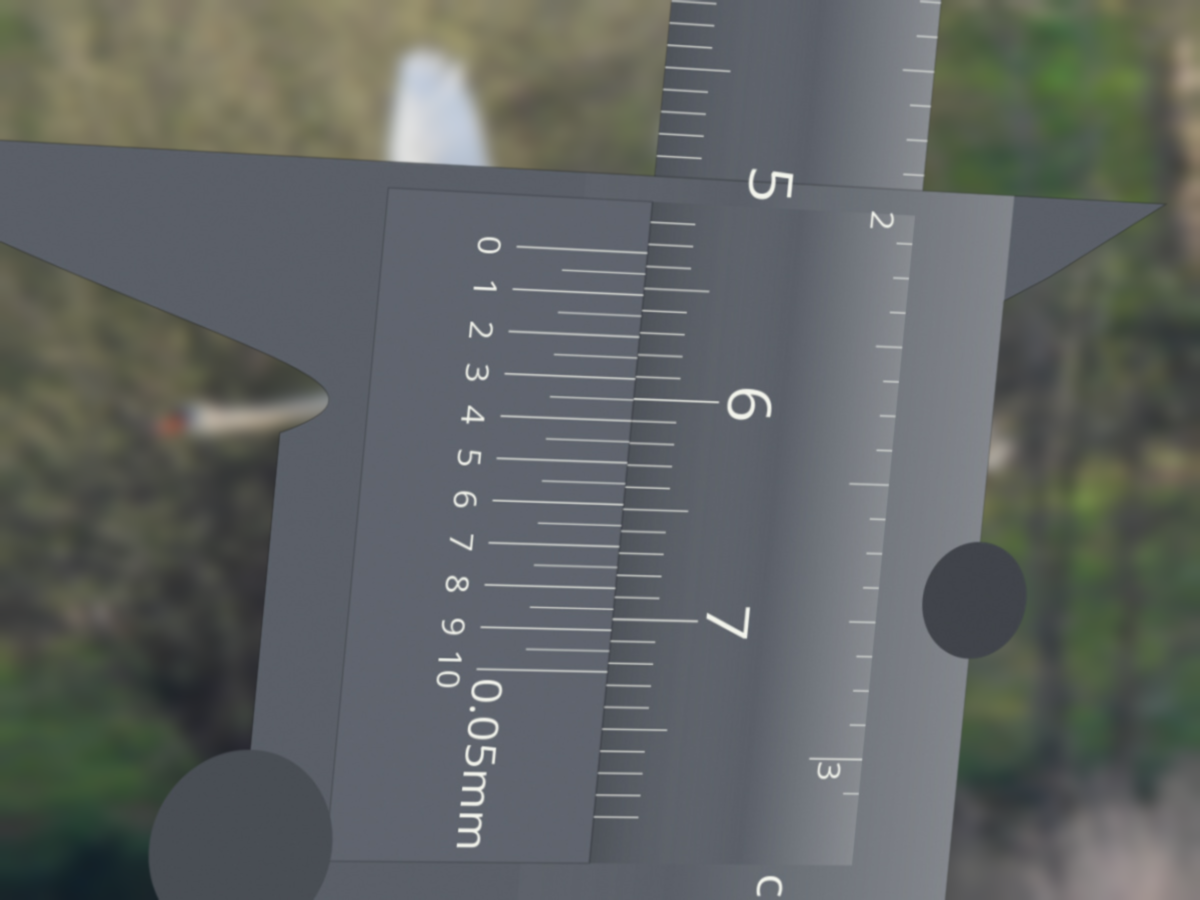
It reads value=53.4 unit=mm
